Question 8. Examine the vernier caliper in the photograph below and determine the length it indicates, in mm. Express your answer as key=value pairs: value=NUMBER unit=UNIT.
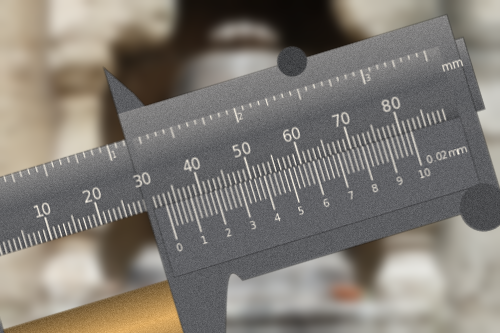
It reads value=33.0 unit=mm
